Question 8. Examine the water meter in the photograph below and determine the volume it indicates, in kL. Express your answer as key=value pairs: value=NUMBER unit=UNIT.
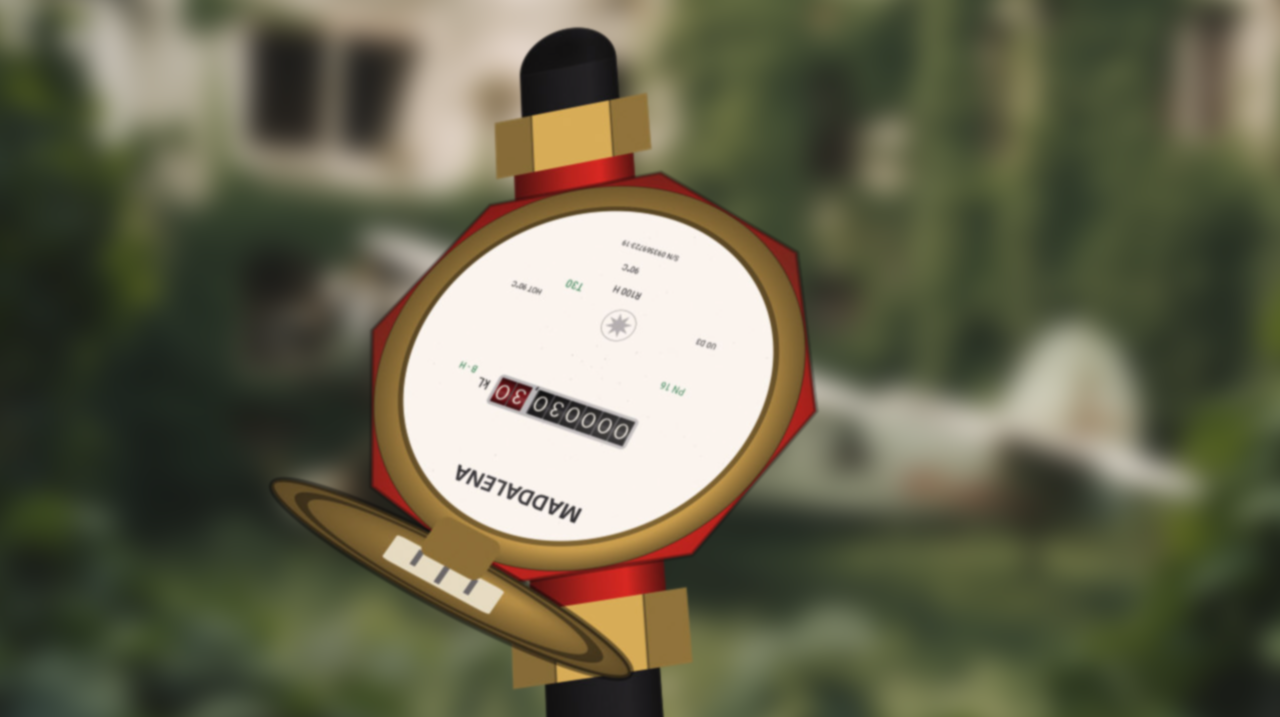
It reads value=30.30 unit=kL
